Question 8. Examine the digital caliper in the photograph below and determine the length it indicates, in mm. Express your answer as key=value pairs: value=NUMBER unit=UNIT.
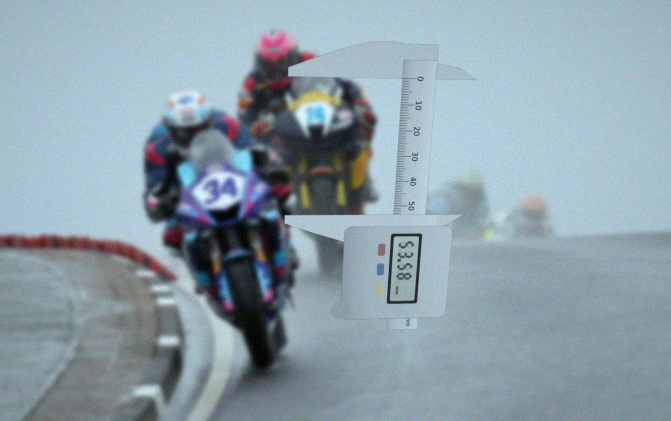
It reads value=53.58 unit=mm
